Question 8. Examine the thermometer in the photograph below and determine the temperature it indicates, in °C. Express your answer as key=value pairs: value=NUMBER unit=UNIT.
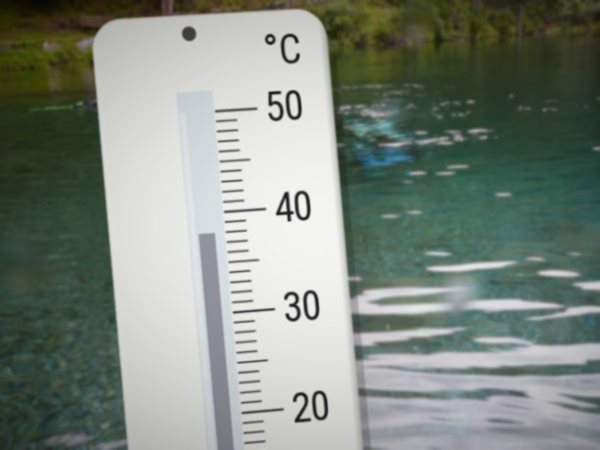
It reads value=38 unit=°C
